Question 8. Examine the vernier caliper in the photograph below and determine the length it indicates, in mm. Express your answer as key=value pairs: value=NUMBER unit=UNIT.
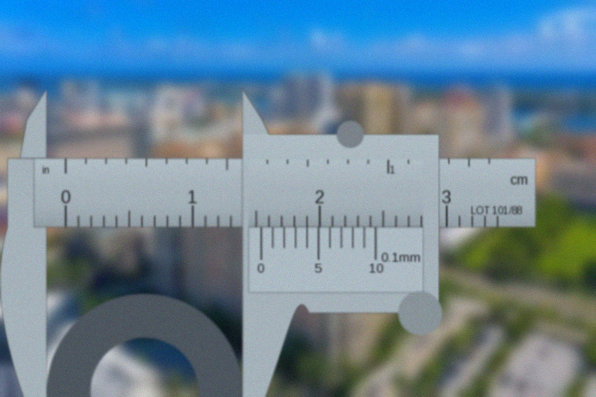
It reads value=15.4 unit=mm
